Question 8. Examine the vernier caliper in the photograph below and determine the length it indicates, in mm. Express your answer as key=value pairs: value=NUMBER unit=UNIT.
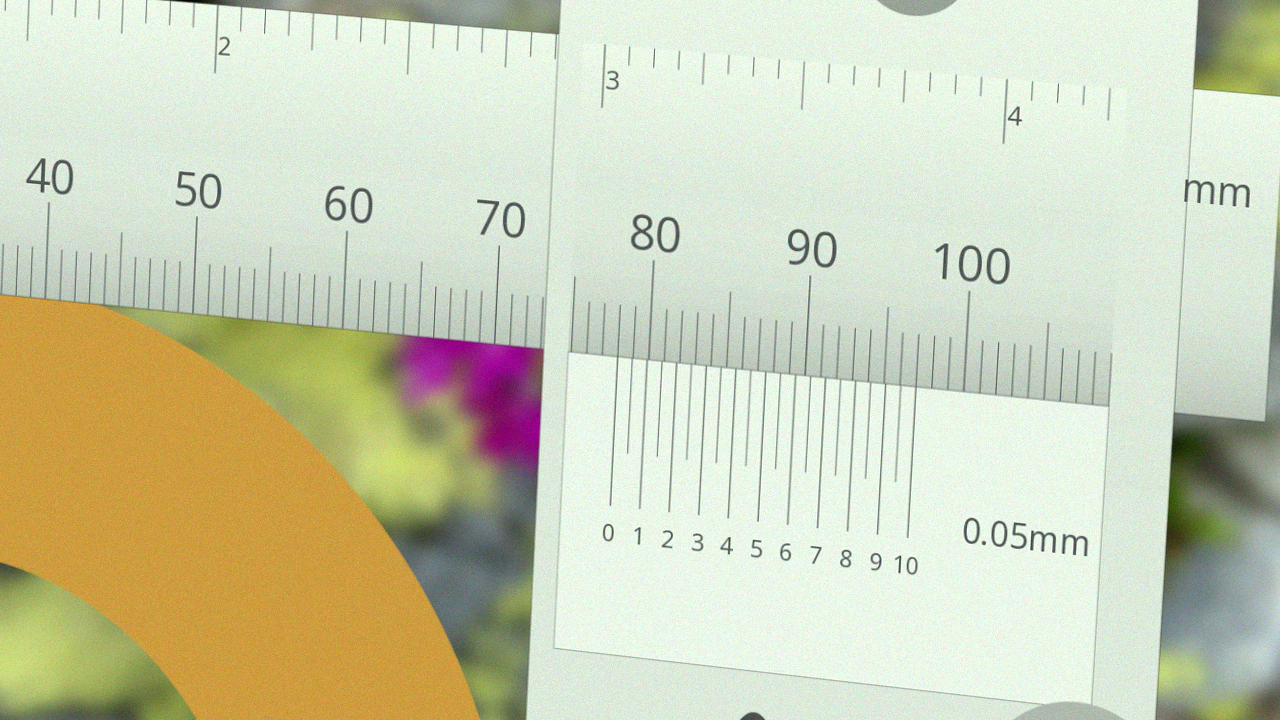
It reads value=78.0 unit=mm
